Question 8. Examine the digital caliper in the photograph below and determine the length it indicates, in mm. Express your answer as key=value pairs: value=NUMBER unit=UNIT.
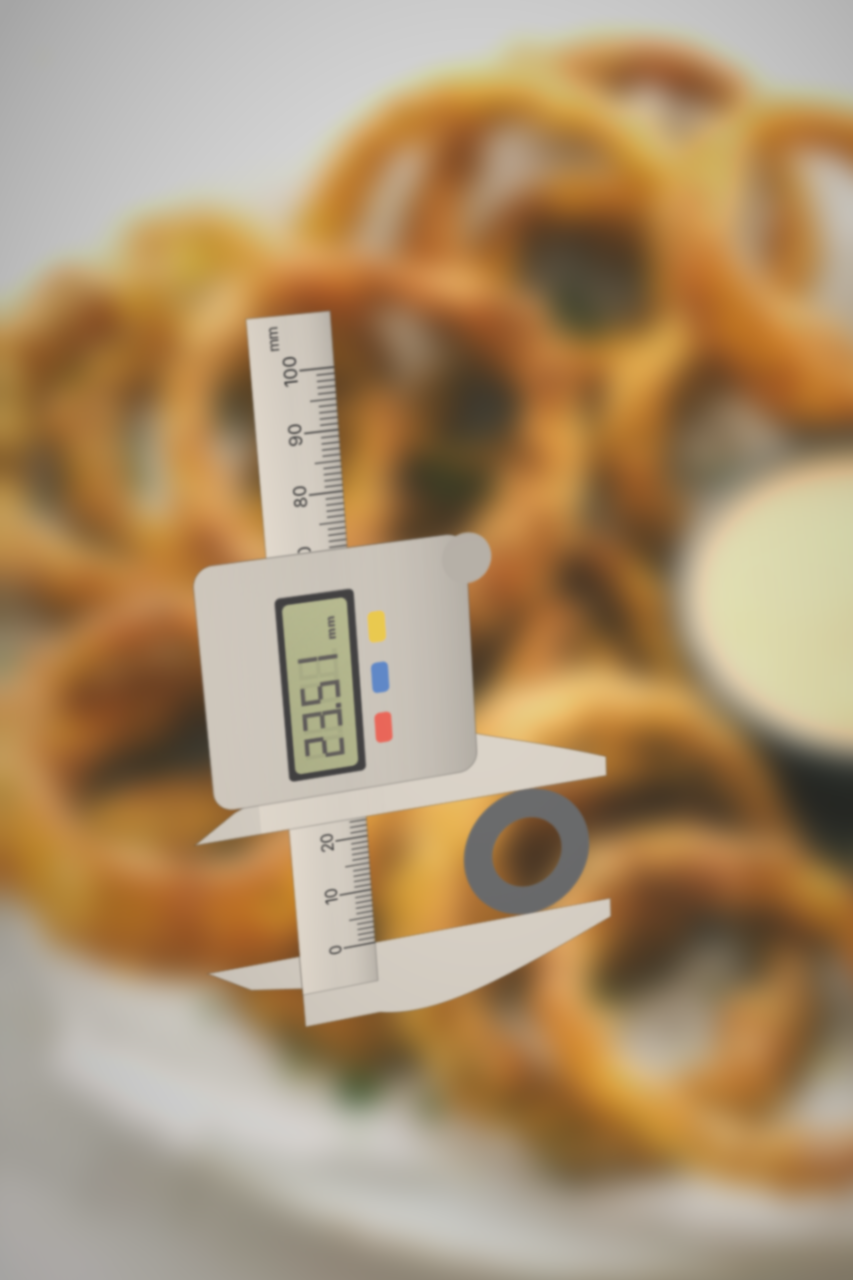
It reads value=23.51 unit=mm
